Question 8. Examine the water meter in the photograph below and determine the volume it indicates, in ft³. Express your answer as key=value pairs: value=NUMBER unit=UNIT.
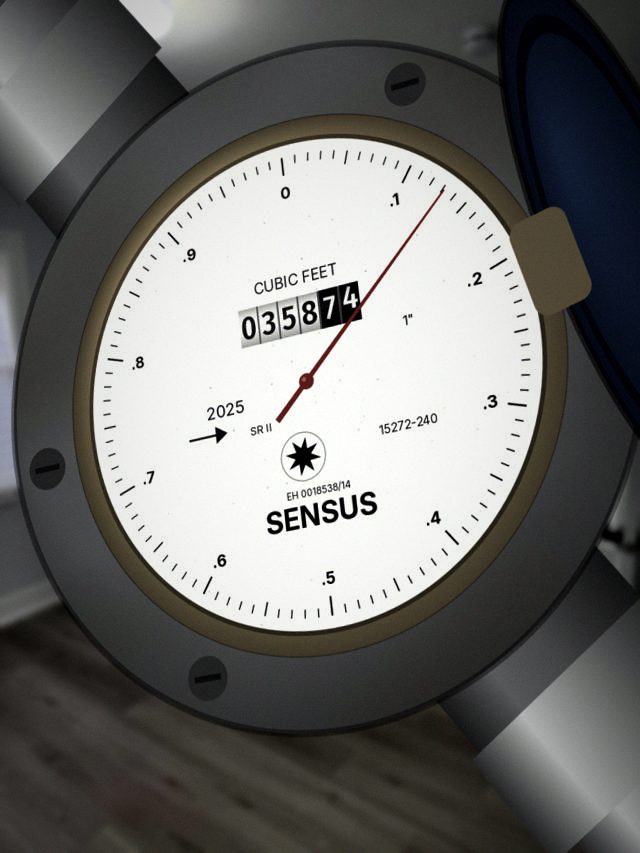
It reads value=35874.13 unit=ft³
